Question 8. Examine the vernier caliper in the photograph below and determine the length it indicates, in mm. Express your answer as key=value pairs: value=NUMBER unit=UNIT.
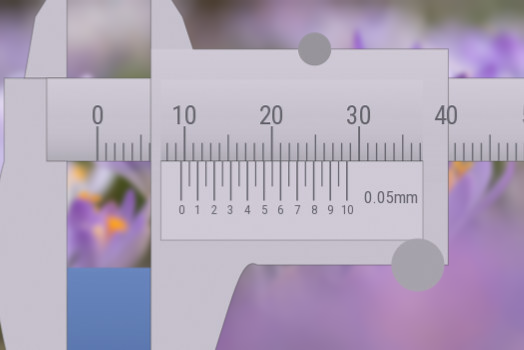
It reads value=9.6 unit=mm
